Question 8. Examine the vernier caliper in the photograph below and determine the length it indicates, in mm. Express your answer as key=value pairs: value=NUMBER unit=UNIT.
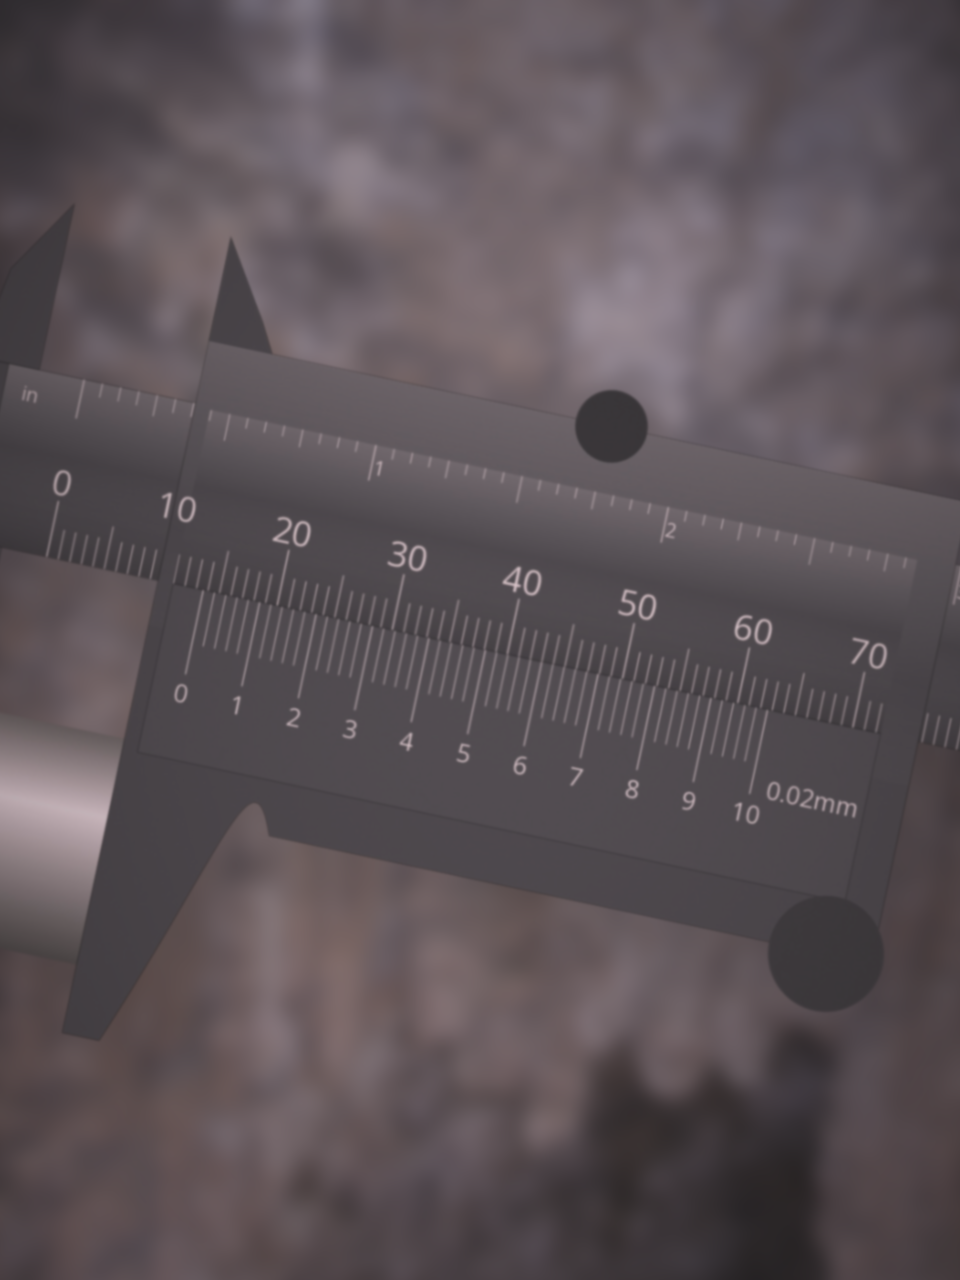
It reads value=13.6 unit=mm
